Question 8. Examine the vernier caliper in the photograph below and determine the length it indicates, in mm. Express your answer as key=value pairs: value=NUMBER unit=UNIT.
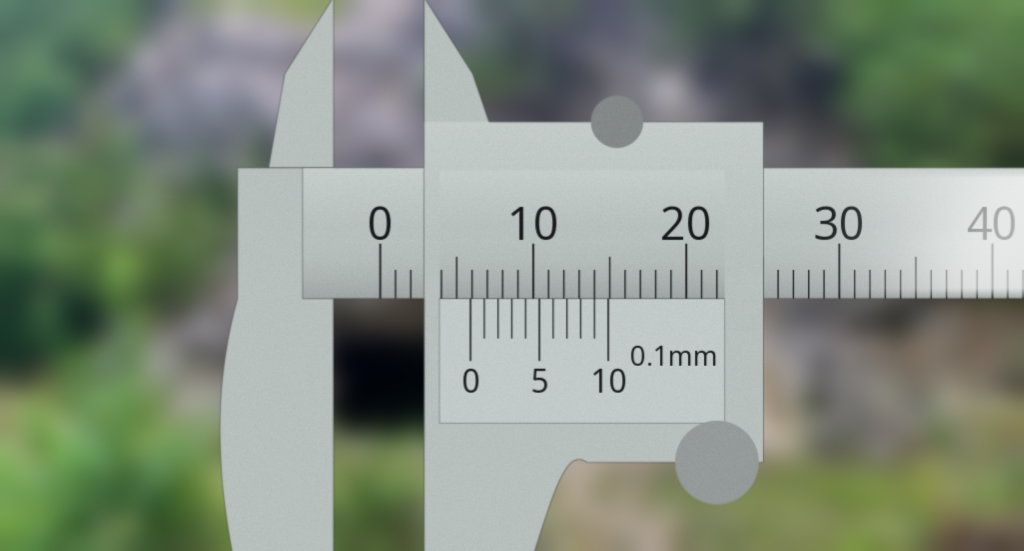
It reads value=5.9 unit=mm
